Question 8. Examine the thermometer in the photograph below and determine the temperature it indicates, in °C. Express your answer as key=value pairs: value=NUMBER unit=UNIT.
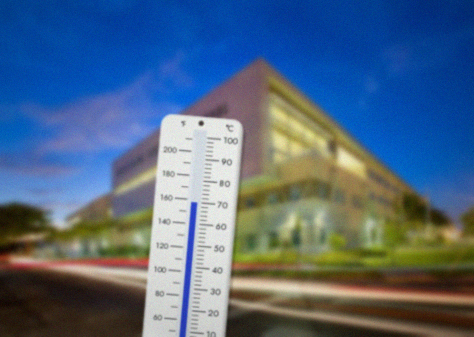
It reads value=70 unit=°C
